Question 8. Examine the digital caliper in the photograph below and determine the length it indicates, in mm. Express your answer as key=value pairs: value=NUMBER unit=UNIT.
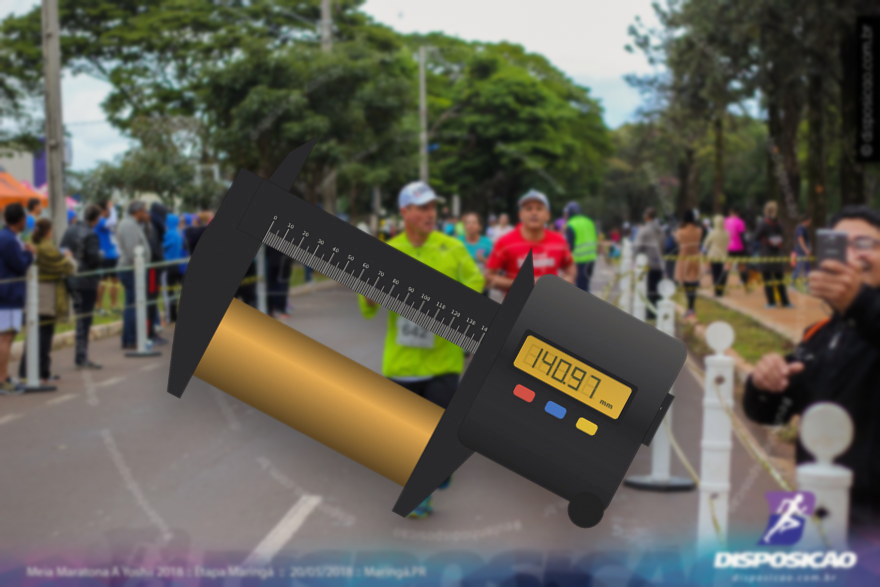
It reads value=140.97 unit=mm
